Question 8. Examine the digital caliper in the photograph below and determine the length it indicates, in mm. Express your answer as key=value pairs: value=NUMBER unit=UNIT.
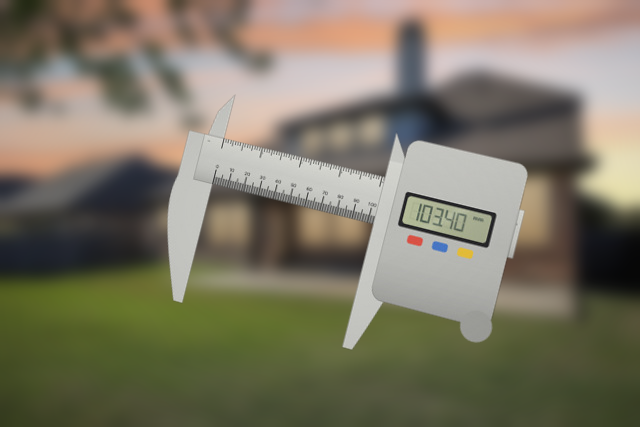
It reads value=103.40 unit=mm
